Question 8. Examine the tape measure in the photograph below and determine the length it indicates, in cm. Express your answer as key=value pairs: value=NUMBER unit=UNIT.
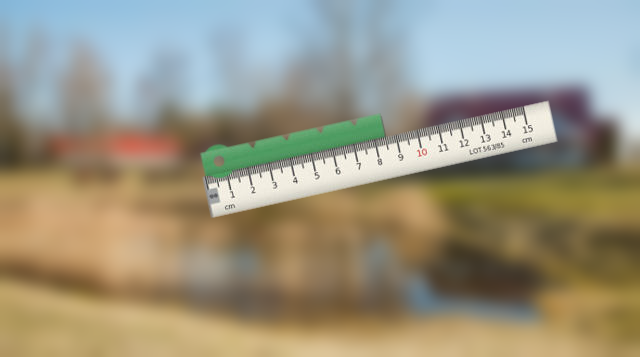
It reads value=8.5 unit=cm
